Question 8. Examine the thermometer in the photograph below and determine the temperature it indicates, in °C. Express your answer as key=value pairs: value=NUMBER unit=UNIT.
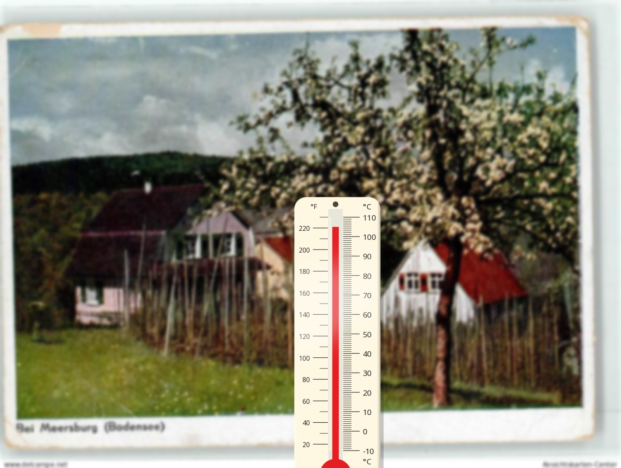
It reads value=105 unit=°C
